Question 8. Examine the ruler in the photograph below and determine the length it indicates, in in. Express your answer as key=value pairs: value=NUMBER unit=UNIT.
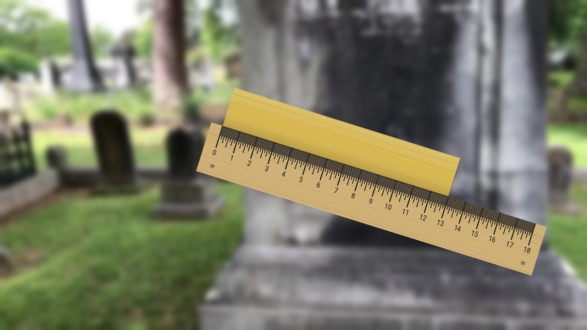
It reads value=13 unit=in
